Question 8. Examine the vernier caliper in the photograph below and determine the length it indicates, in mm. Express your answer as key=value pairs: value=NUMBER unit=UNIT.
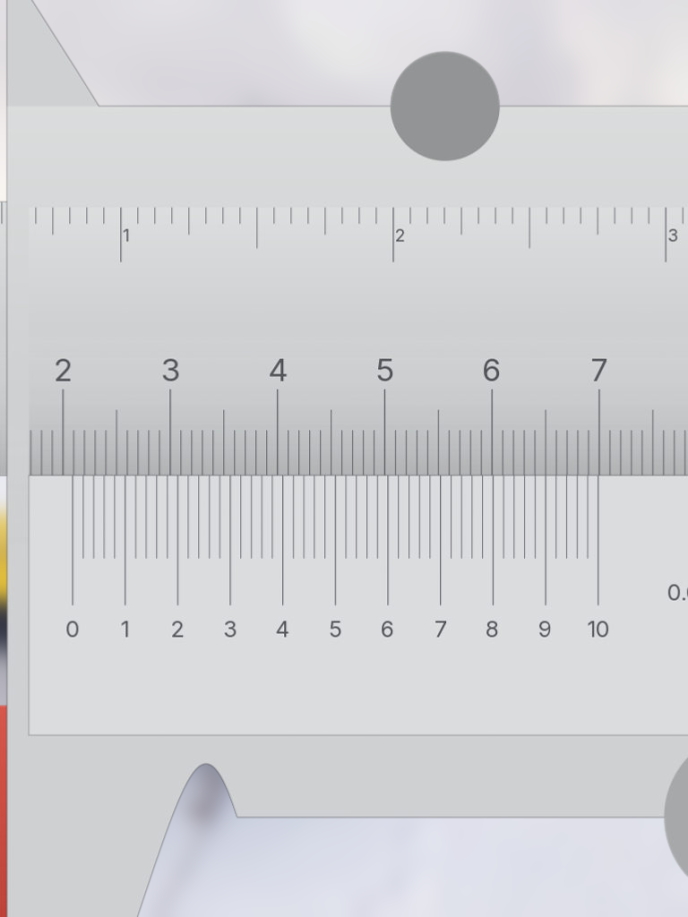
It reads value=20.9 unit=mm
